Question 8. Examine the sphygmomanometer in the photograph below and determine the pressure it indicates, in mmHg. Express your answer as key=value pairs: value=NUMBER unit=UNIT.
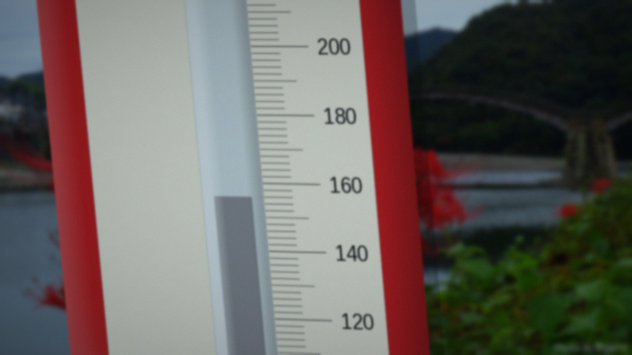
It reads value=156 unit=mmHg
